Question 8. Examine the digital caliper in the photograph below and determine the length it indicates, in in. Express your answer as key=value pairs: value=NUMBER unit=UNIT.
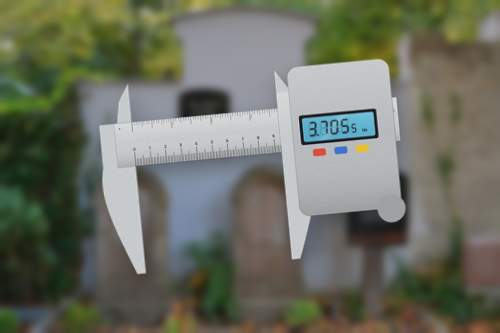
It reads value=3.7055 unit=in
